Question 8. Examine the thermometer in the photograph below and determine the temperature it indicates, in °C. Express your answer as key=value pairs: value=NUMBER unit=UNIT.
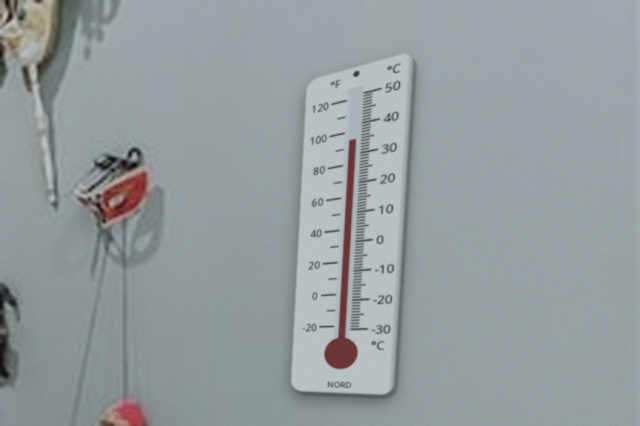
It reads value=35 unit=°C
